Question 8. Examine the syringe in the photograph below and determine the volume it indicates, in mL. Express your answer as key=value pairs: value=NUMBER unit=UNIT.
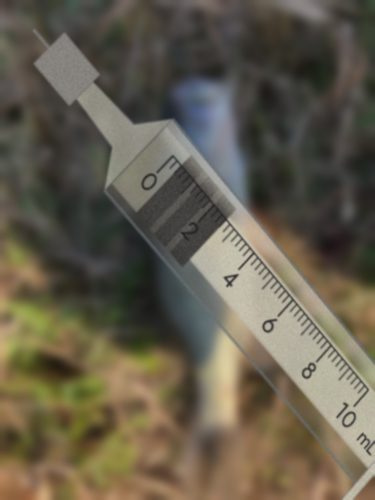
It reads value=0.4 unit=mL
